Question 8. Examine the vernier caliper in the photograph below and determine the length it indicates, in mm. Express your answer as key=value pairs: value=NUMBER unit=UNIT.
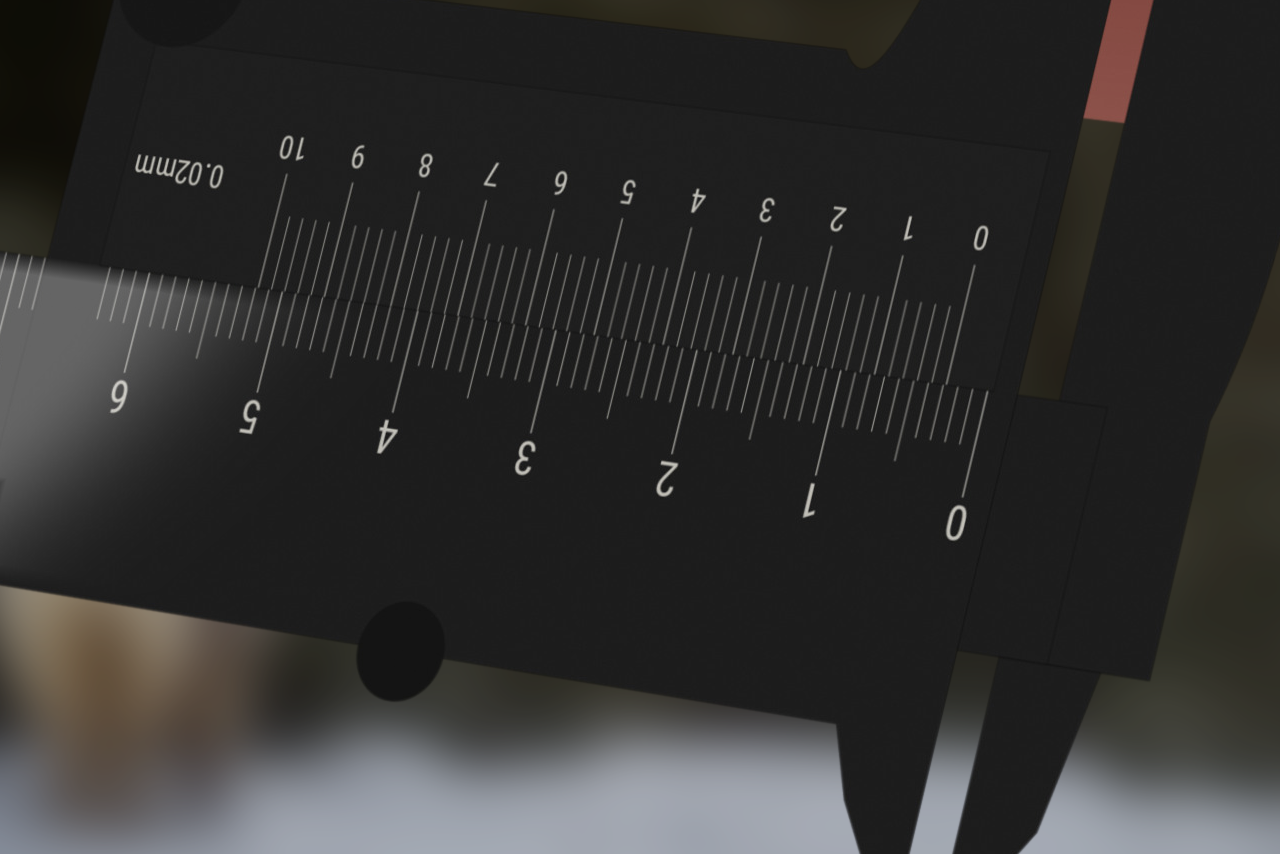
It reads value=2.8 unit=mm
